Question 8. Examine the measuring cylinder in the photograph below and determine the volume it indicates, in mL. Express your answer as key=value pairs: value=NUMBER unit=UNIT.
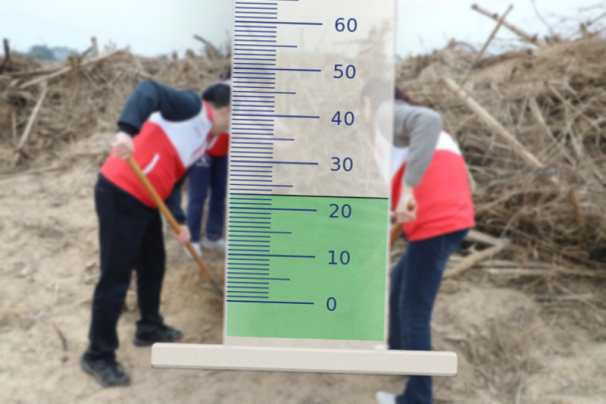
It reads value=23 unit=mL
